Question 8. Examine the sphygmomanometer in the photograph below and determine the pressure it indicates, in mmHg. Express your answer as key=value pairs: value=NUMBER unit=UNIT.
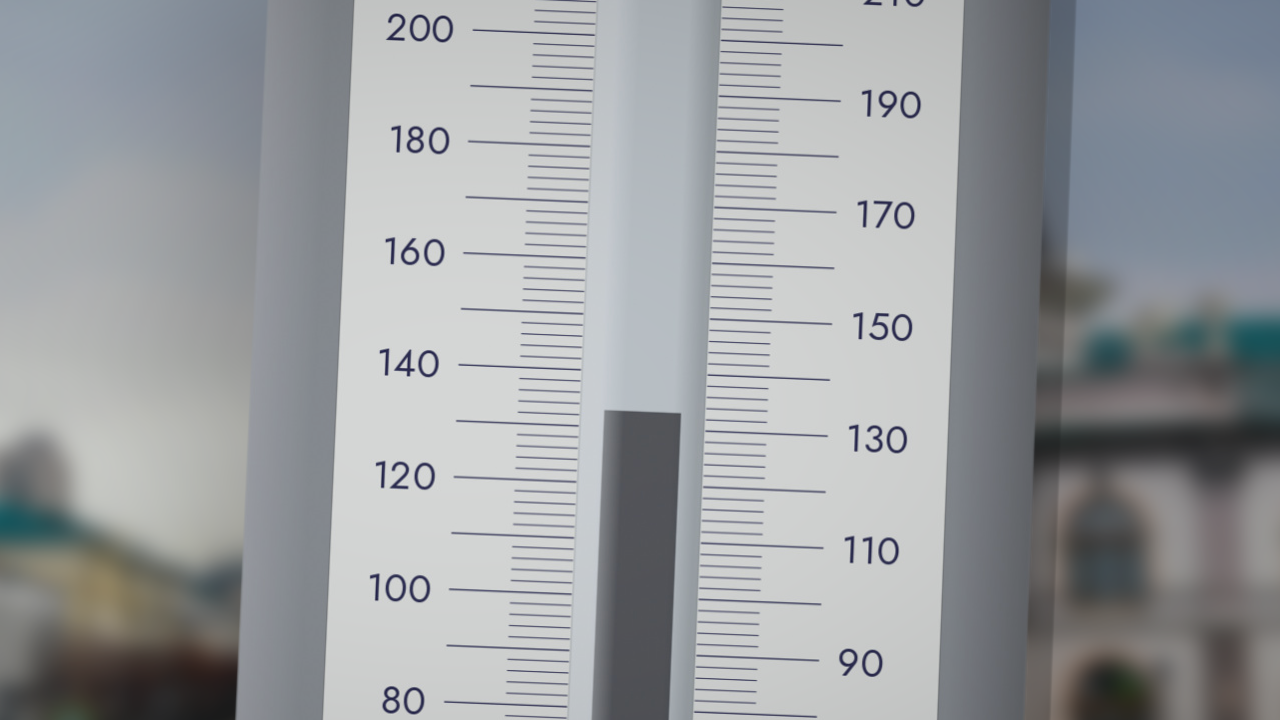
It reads value=133 unit=mmHg
